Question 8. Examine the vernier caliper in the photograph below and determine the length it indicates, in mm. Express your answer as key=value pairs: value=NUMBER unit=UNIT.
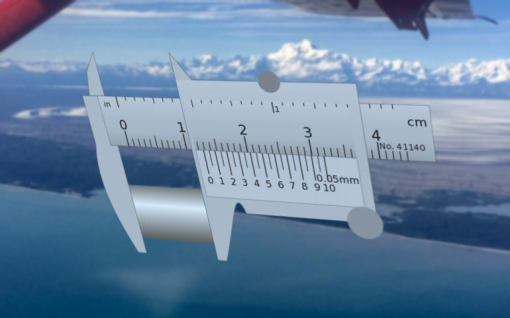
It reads value=12.8 unit=mm
